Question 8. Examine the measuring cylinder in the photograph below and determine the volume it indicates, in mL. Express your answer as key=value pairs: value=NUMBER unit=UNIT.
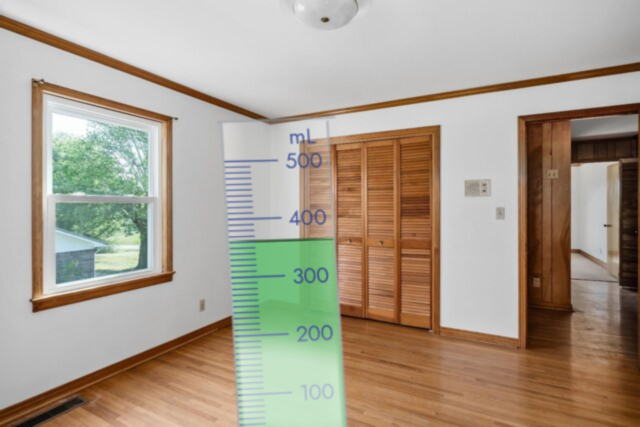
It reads value=360 unit=mL
